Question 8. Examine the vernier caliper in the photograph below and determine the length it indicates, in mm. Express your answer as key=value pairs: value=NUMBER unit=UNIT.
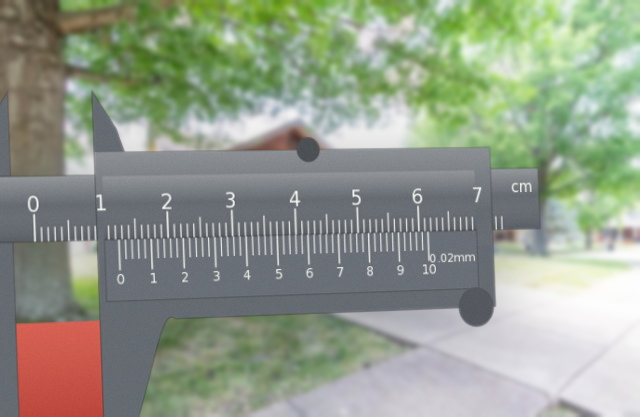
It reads value=12.5 unit=mm
